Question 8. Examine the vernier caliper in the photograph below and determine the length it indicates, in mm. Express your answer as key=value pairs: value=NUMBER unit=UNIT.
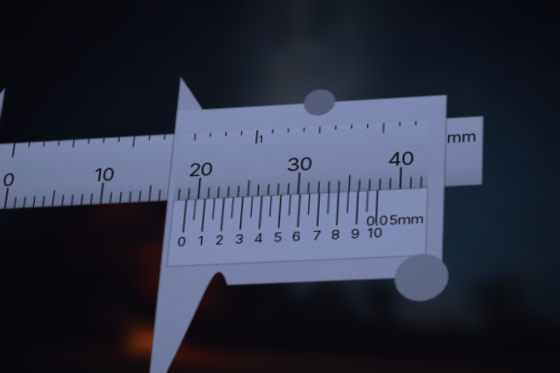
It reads value=18.8 unit=mm
